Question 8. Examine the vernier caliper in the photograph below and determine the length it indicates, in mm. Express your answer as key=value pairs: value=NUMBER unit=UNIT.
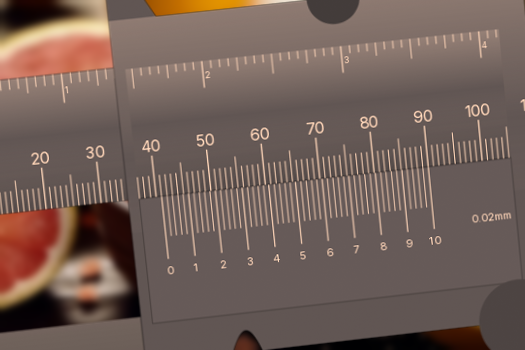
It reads value=41.0 unit=mm
